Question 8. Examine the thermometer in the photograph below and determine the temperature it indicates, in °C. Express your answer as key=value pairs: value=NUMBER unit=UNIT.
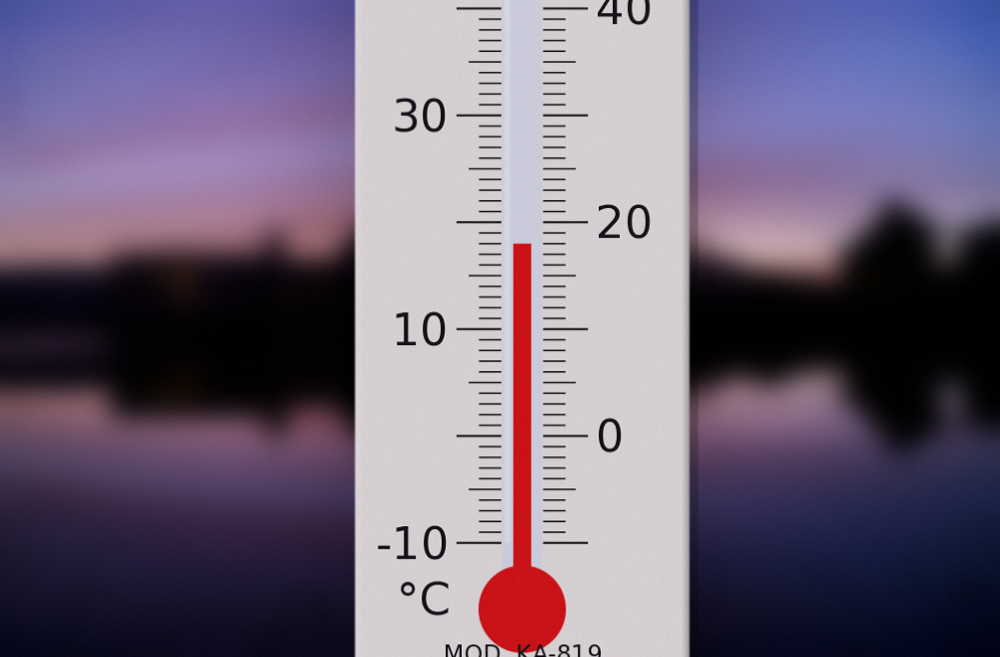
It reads value=18 unit=°C
